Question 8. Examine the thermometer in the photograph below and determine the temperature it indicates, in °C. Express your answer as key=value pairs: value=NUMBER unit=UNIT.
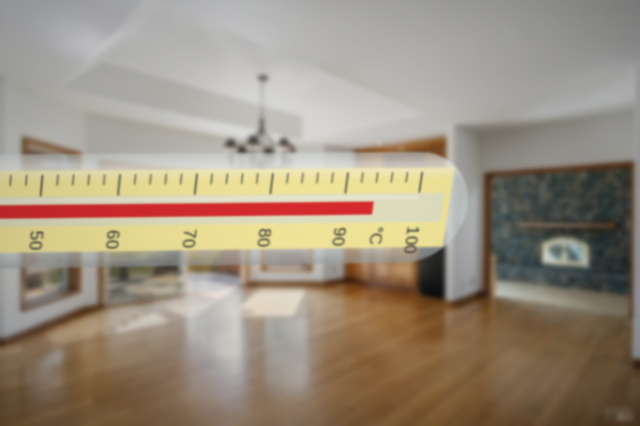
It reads value=94 unit=°C
